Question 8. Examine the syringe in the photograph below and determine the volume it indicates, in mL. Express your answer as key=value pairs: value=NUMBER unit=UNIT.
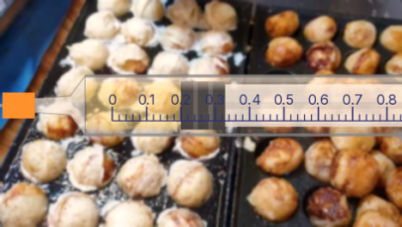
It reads value=0.2 unit=mL
